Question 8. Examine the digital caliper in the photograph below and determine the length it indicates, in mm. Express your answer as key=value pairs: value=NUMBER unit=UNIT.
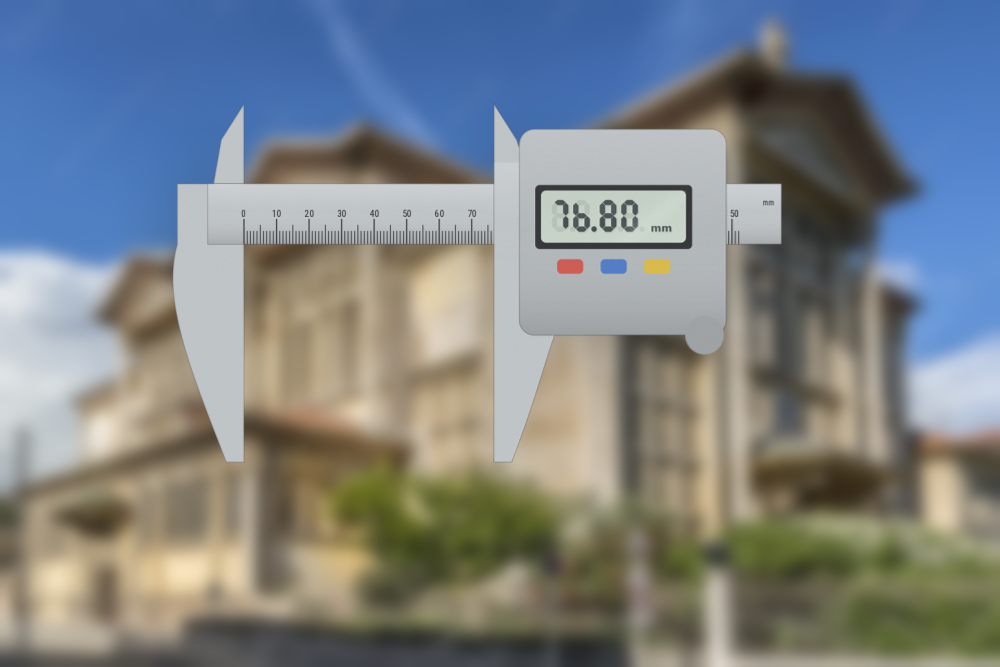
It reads value=76.80 unit=mm
